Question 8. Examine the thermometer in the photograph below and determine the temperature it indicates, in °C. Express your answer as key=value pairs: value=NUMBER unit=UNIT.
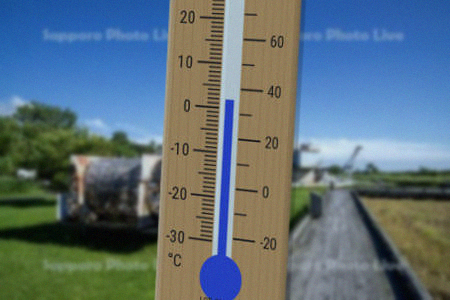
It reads value=2 unit=°C
